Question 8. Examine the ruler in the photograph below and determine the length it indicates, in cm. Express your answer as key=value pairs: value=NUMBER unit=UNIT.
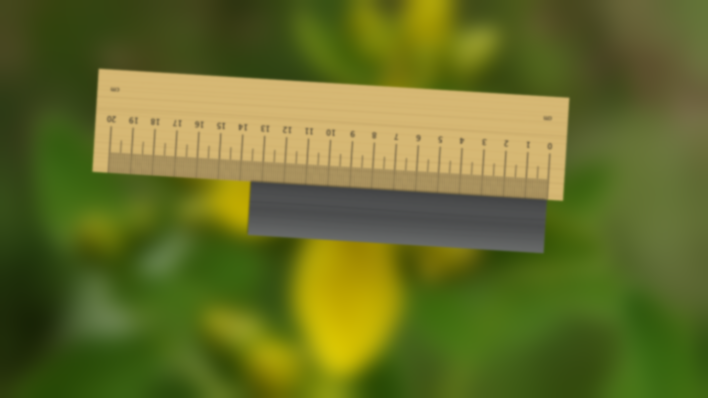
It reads value=13.5 unit=cm
